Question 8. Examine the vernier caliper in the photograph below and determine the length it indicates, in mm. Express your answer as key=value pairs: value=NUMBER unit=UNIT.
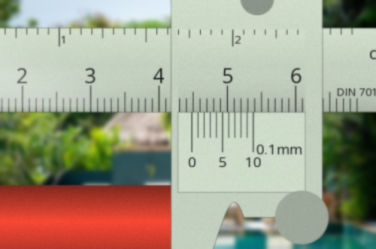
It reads value=44.8 unit=mm
